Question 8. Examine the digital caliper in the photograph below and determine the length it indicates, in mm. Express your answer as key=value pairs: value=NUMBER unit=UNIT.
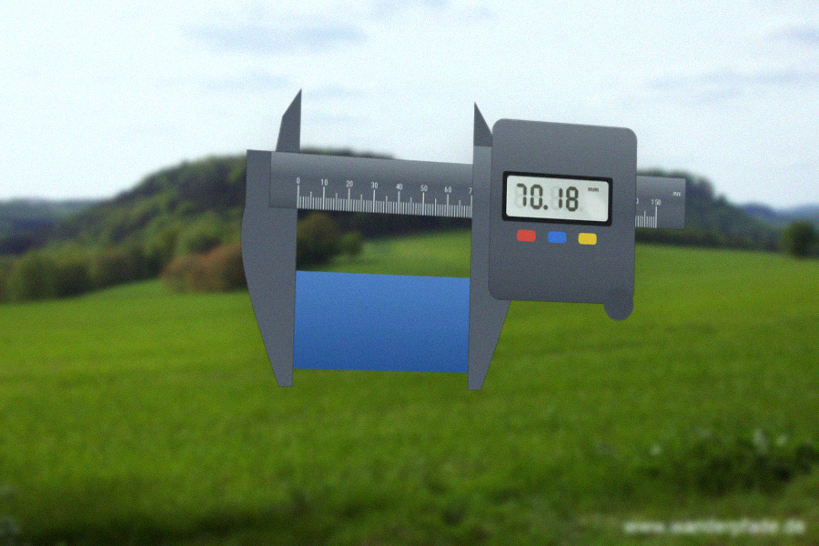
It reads value=70.18 unit=mm
